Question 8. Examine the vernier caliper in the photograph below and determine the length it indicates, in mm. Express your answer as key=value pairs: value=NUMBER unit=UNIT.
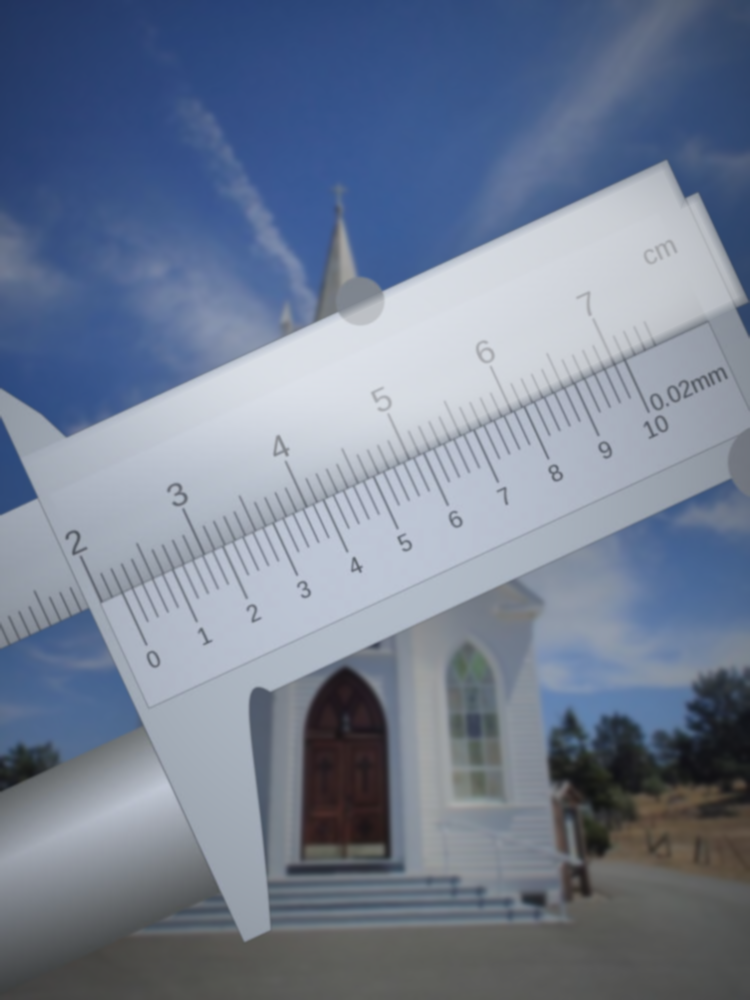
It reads value=22.0 unit=mm
